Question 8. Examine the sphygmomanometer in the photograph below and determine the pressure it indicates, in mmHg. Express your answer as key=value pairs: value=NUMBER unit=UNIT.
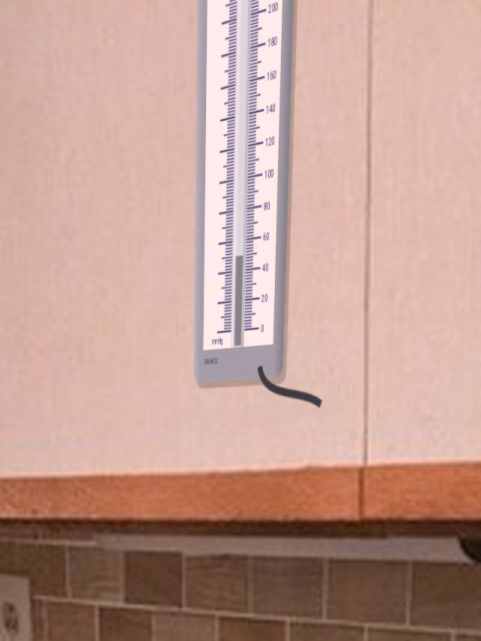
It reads value=50 unit=mmHg
